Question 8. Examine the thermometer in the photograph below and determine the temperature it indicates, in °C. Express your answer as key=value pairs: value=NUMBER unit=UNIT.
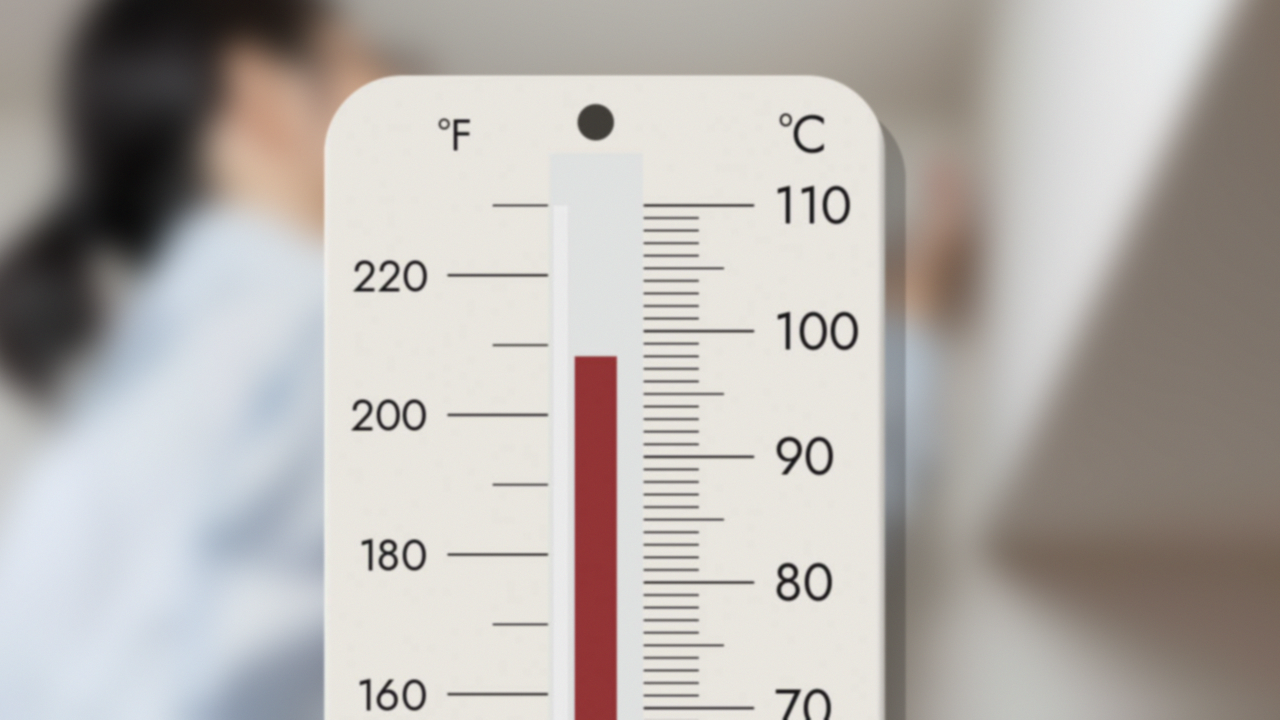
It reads value=98 unit=°C
